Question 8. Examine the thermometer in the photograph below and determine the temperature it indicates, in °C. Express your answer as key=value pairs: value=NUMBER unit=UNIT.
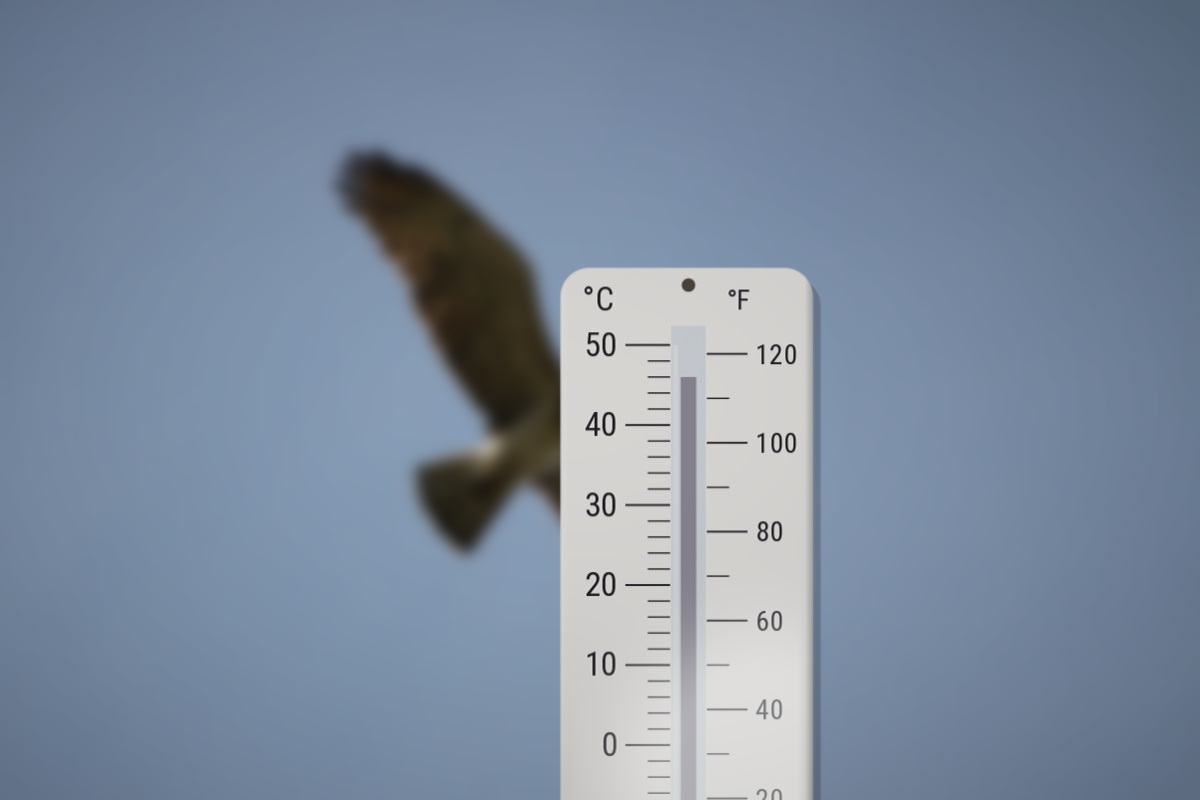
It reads value=46 unit=°C
